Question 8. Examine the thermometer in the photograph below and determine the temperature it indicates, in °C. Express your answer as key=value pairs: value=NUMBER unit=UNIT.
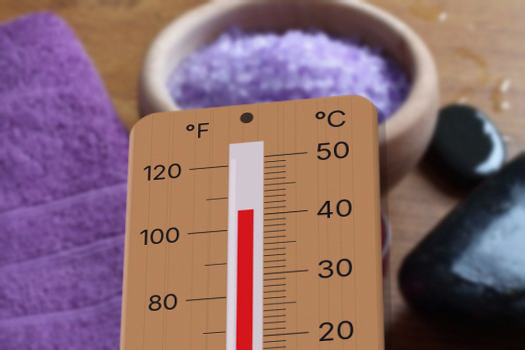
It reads value=41 unit=°C
